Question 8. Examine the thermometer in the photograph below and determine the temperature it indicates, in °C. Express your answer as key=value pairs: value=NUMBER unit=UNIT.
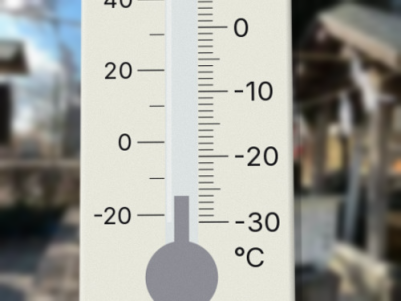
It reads value=-26 unit=°C
